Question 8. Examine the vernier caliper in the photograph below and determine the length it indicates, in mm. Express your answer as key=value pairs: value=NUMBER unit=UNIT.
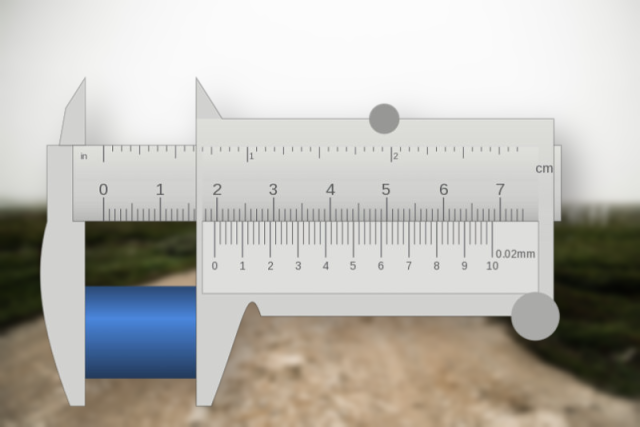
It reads value=19.6 unit=mm
